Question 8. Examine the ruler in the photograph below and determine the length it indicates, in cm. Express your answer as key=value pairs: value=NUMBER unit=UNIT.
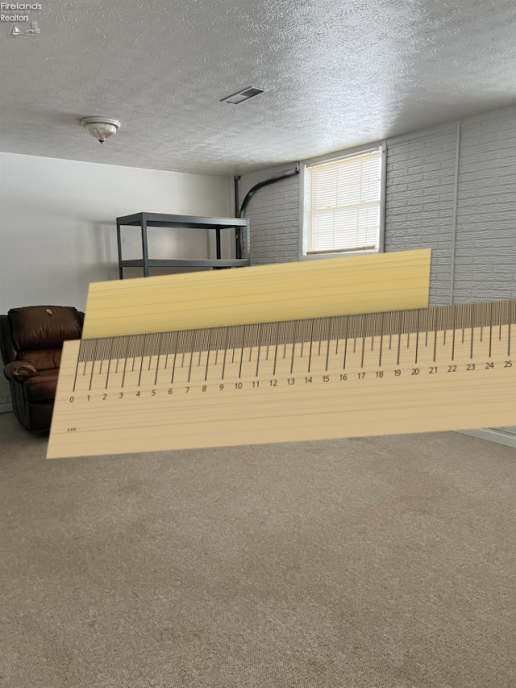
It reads value=20.5 unit=cm
